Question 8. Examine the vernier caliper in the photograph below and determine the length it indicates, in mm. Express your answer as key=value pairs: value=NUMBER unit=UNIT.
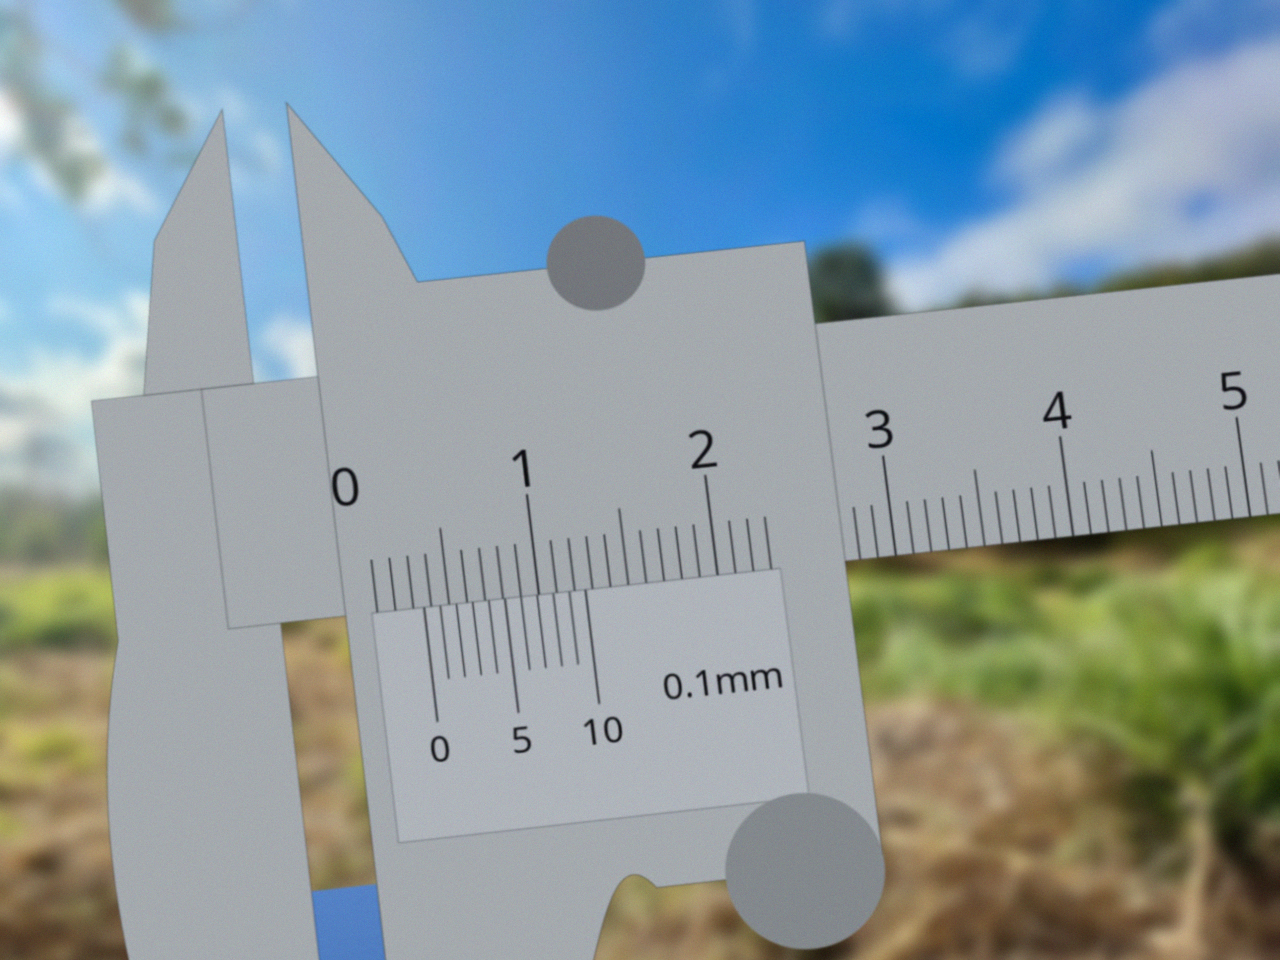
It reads value=3.6 unit=mm
